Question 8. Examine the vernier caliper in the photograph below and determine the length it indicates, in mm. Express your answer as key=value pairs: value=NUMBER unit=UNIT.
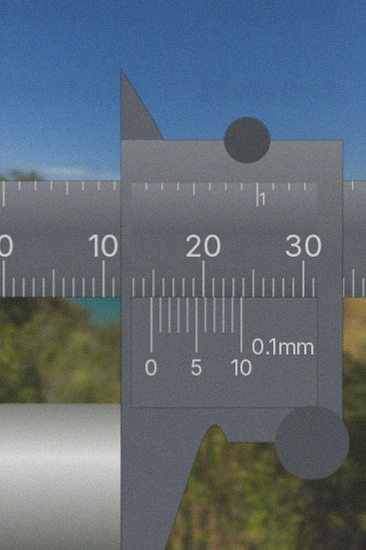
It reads value=14.8 unit=mm
